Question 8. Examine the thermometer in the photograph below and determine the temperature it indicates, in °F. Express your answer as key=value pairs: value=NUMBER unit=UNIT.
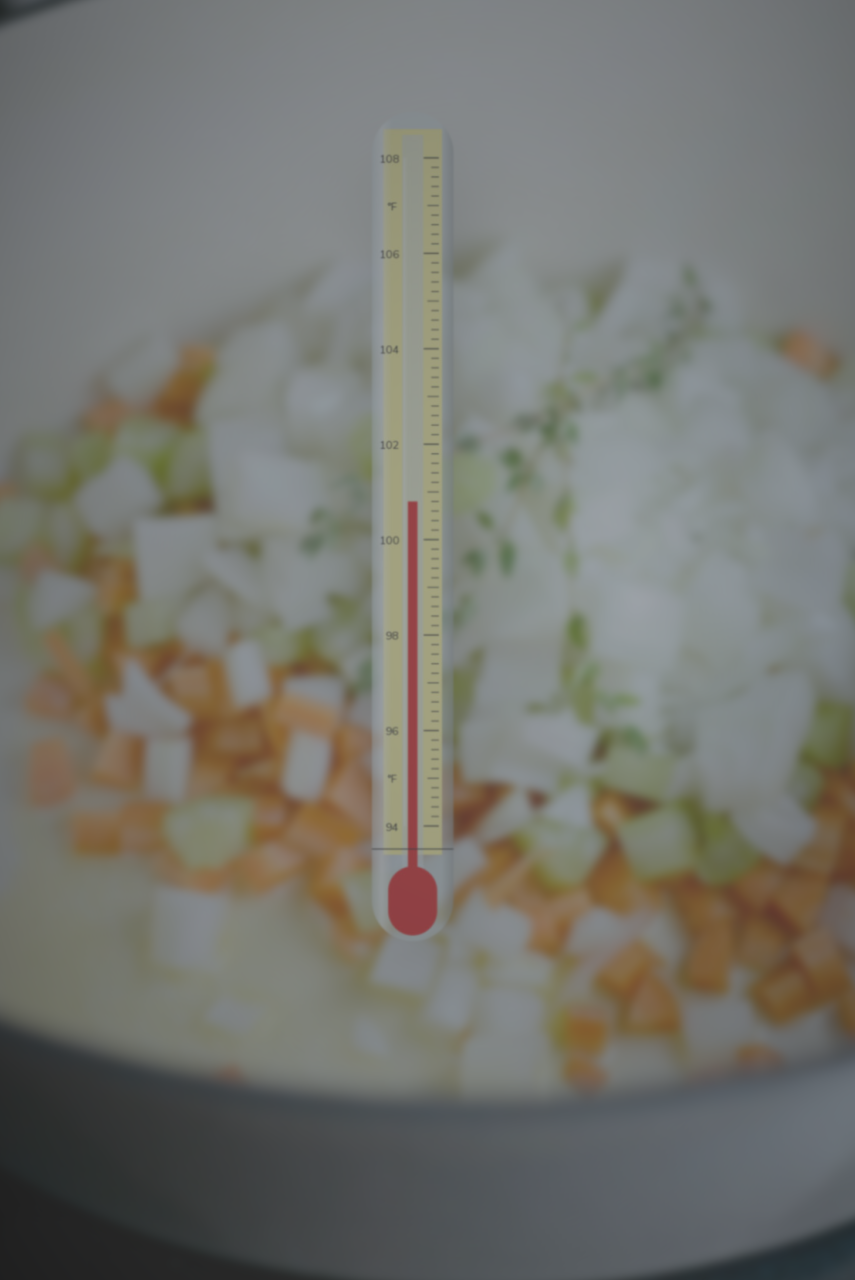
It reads value=100.8 unit=°F
